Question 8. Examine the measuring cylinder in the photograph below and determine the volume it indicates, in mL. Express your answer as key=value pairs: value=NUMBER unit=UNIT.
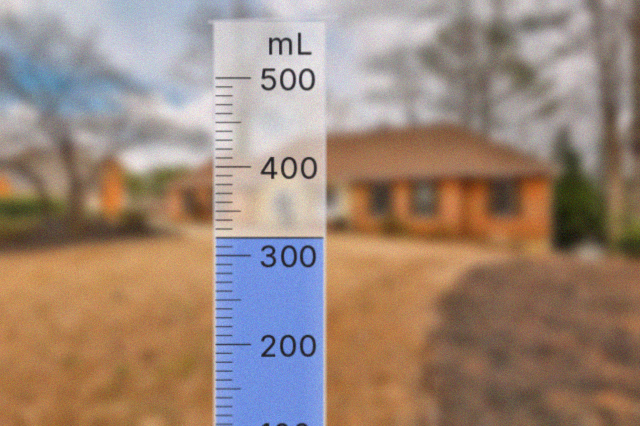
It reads value=320 unit=mL
